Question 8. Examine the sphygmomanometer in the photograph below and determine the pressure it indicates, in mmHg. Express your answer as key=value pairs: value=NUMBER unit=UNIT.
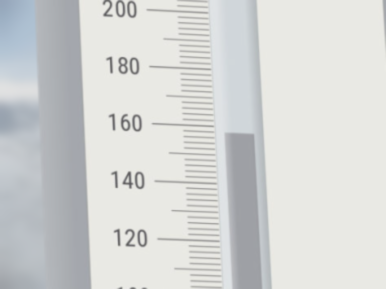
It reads value=158 unit=mmHg
